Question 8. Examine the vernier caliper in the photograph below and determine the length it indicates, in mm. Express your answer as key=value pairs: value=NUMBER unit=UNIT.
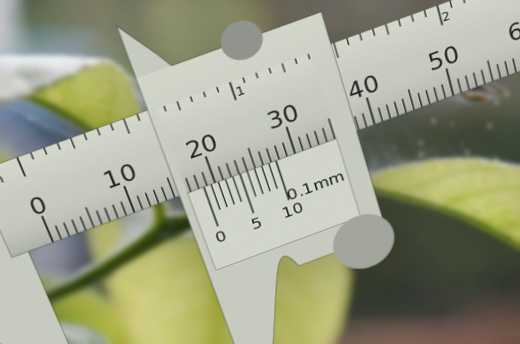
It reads value=18.6 unit=mm
